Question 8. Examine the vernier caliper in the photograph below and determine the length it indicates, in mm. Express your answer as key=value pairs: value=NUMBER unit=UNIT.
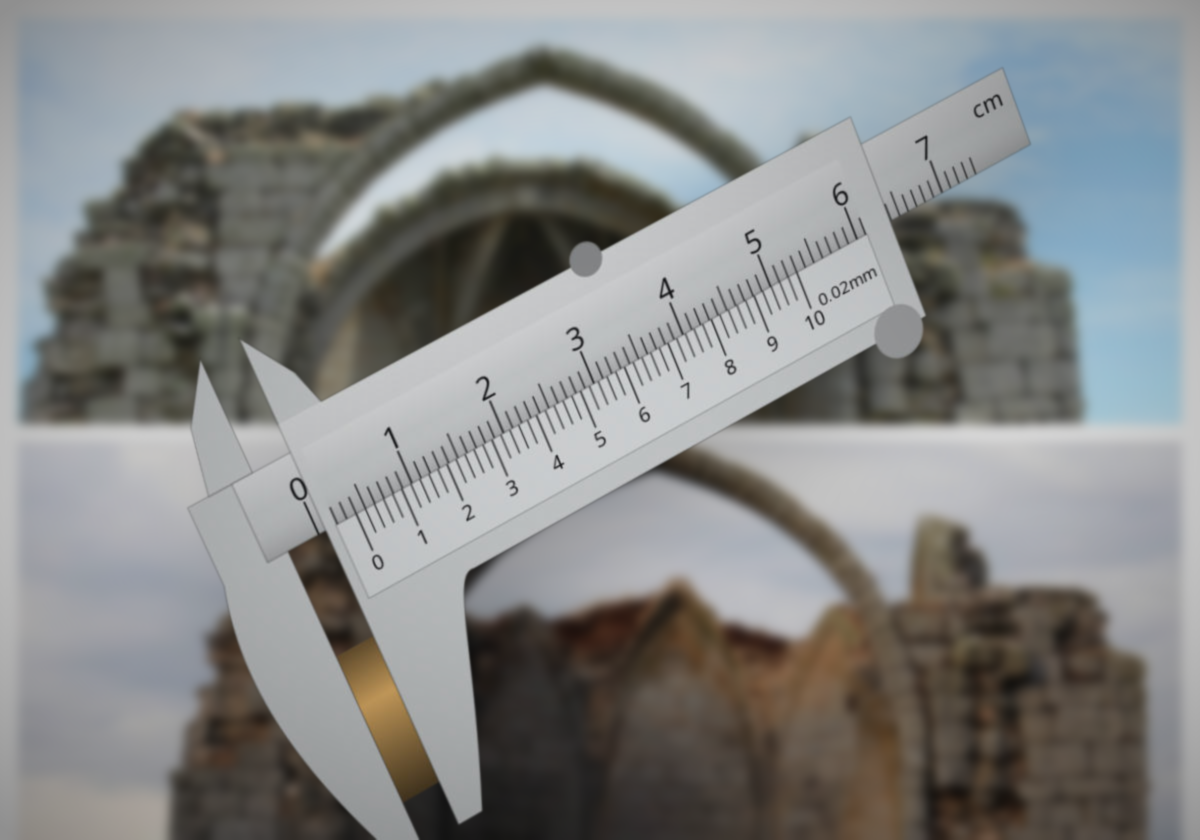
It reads value=4.0 unit=mm
